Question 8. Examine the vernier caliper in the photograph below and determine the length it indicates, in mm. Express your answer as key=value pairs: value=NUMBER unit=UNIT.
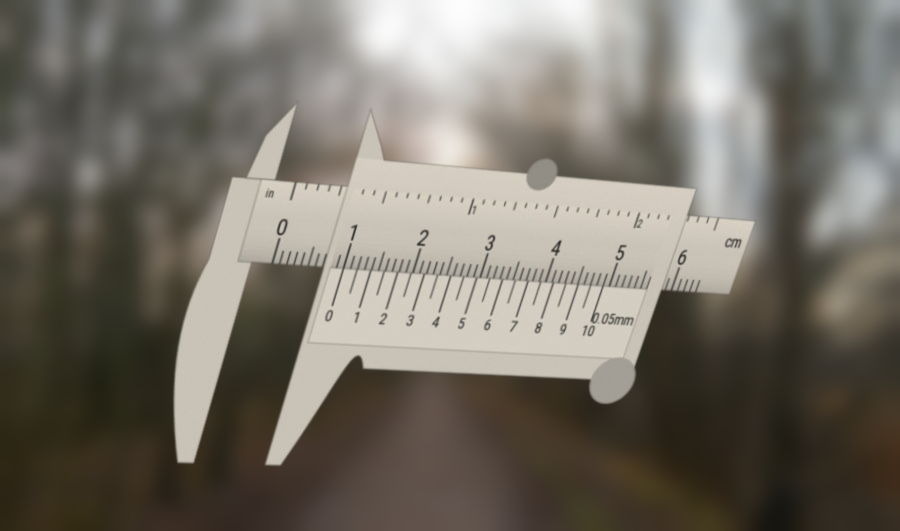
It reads value=10.0 unit=mm
